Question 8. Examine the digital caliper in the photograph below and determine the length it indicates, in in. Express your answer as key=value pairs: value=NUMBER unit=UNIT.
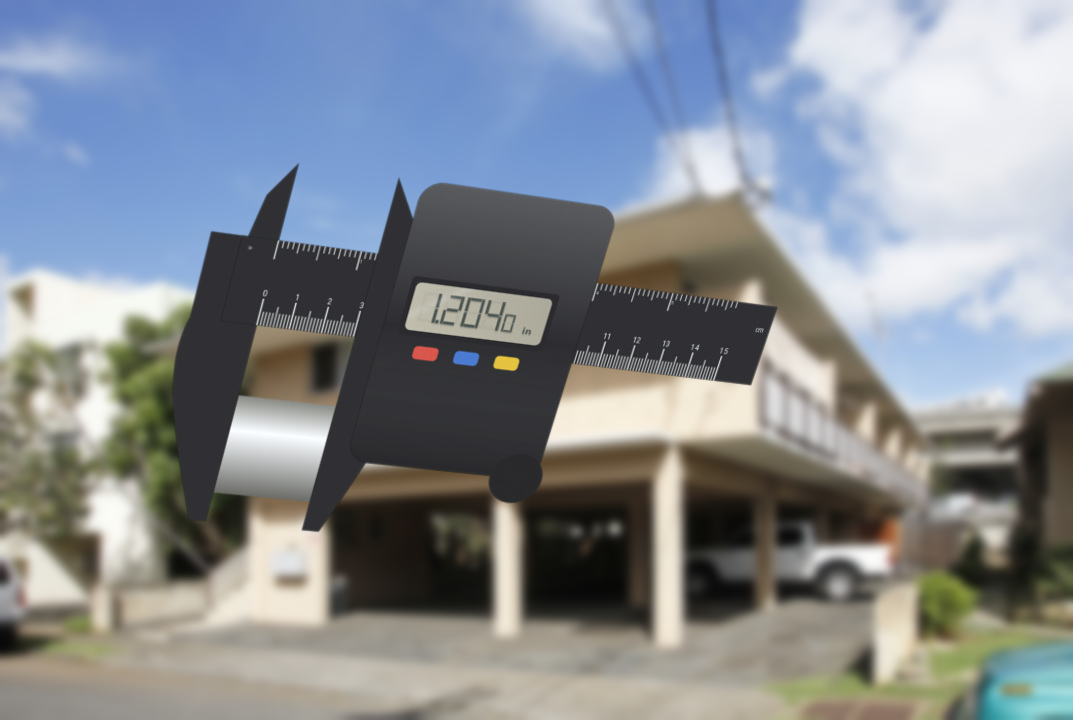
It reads value=1.2040 unit=in
